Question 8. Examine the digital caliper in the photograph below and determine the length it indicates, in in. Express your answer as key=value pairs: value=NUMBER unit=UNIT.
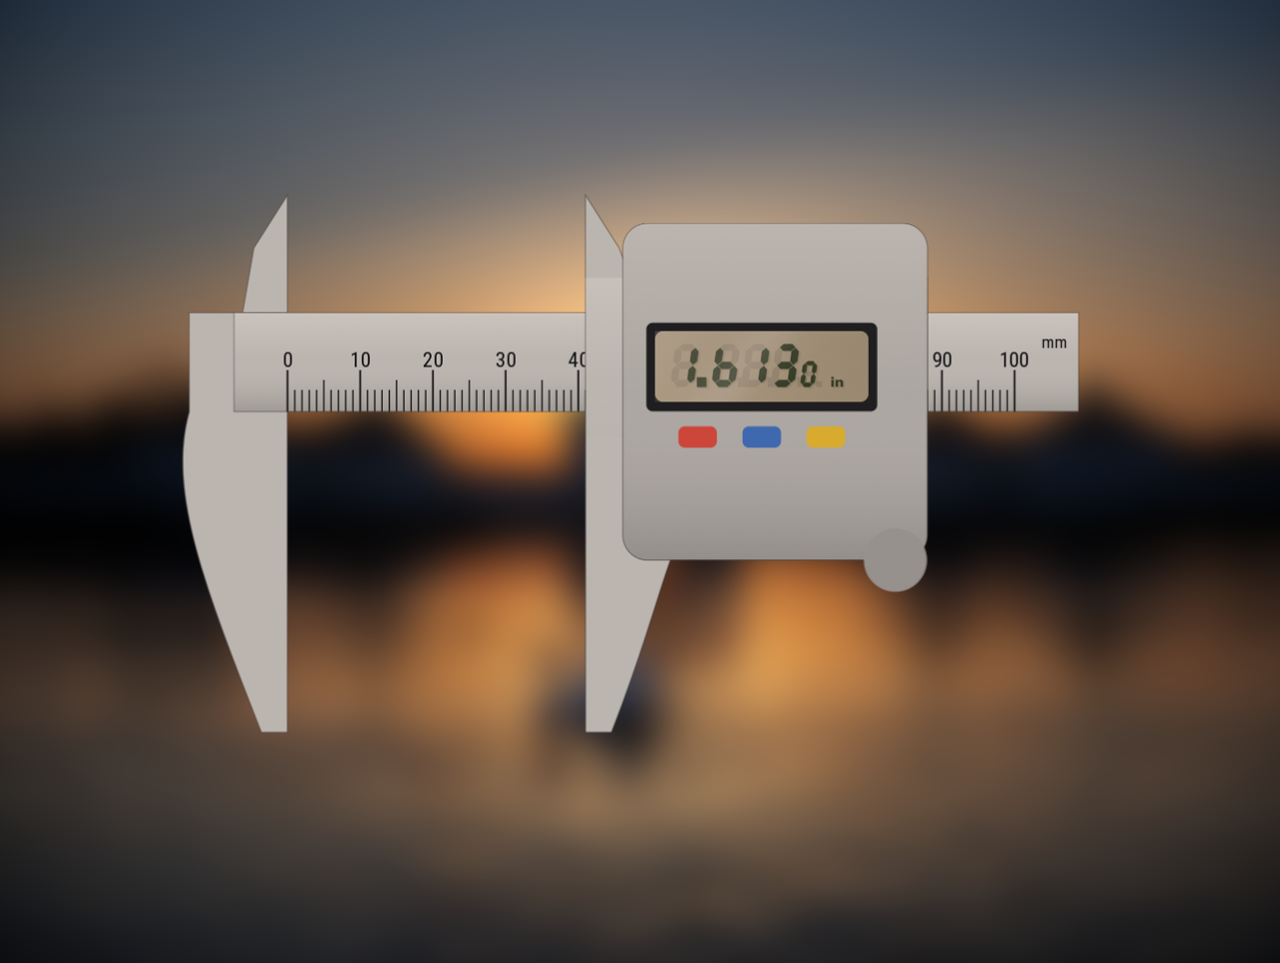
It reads value=1.6130 unit=in
